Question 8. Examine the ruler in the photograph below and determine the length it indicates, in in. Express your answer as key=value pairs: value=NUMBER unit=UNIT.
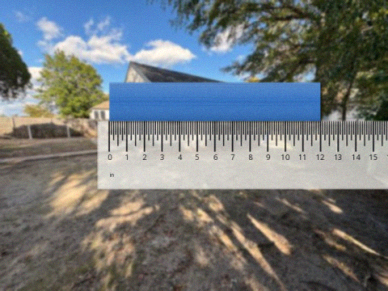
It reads value=12 unit=in
